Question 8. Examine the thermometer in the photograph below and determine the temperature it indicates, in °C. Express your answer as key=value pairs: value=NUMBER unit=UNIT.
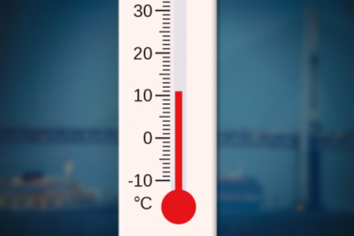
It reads value=11 unit=°C
